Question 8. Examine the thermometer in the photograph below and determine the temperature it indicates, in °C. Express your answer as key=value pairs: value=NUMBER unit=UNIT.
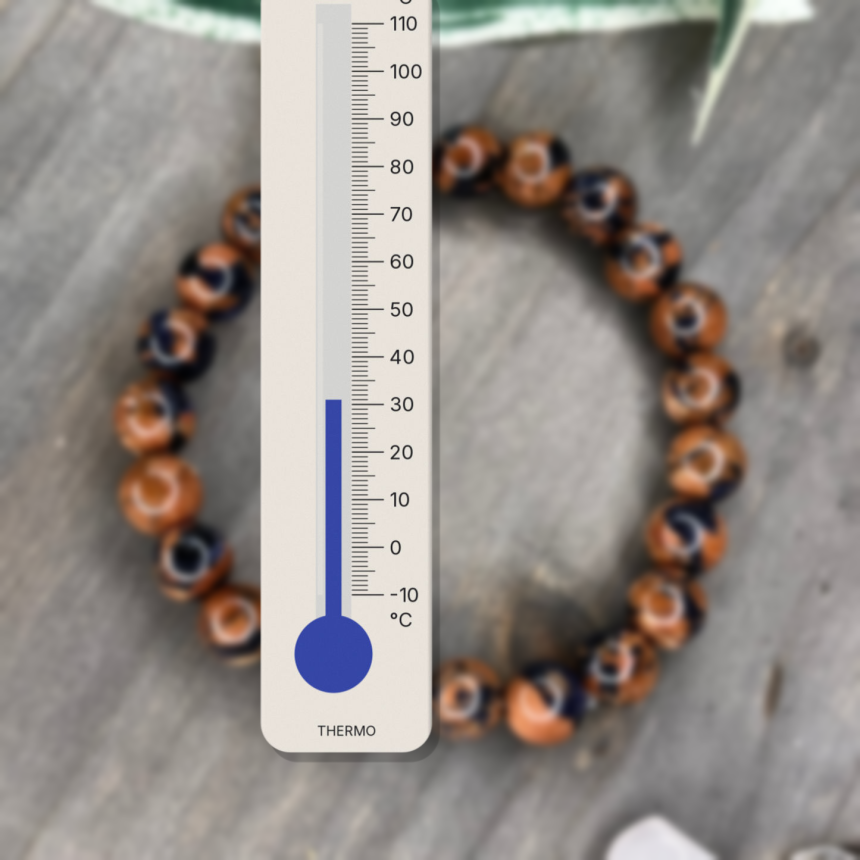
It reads value=31 unit=°C
